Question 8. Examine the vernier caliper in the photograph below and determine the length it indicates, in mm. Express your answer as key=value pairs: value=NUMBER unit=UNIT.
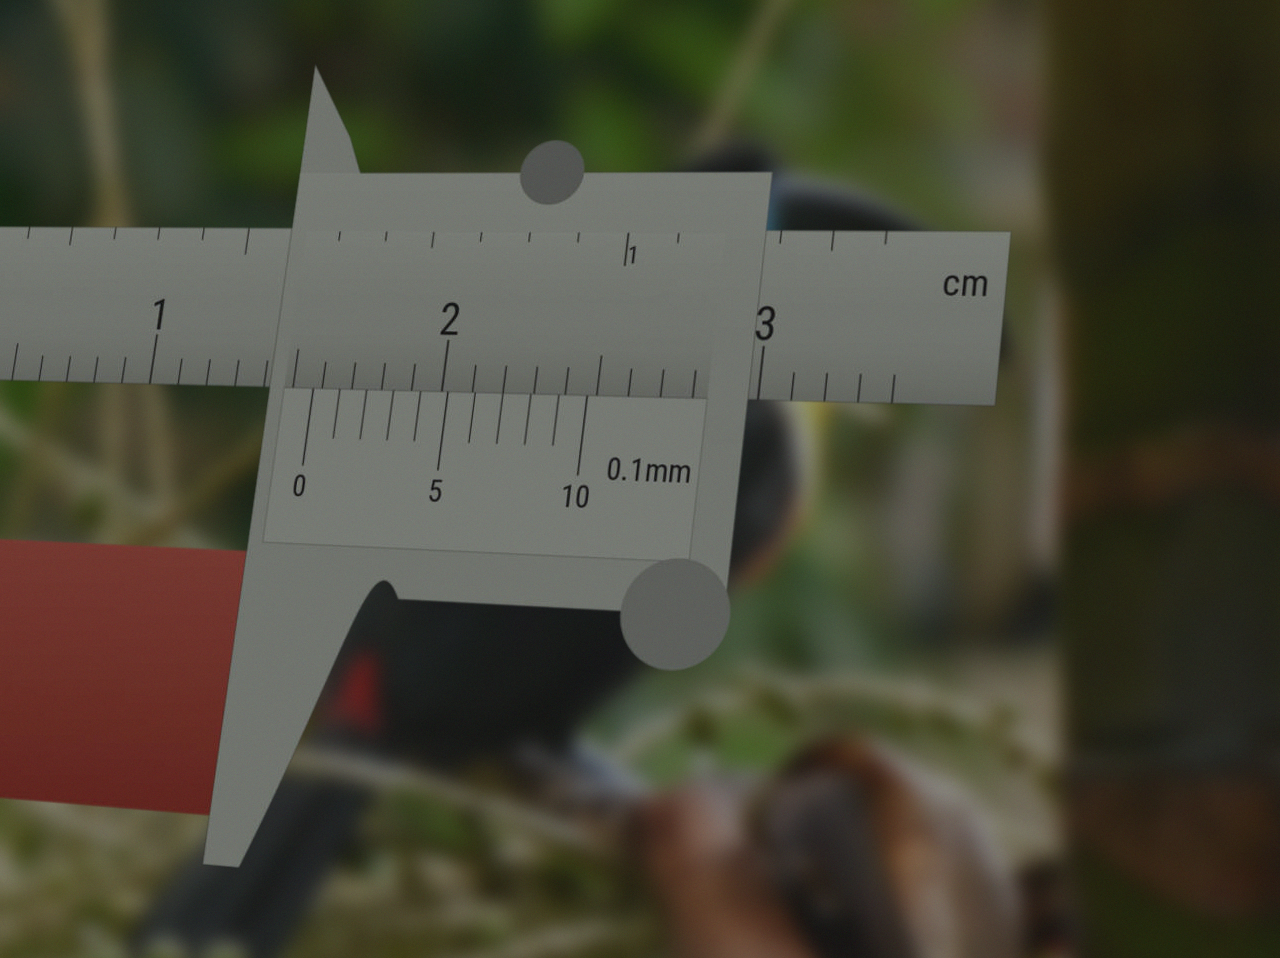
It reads value=15.7 unit=mm
